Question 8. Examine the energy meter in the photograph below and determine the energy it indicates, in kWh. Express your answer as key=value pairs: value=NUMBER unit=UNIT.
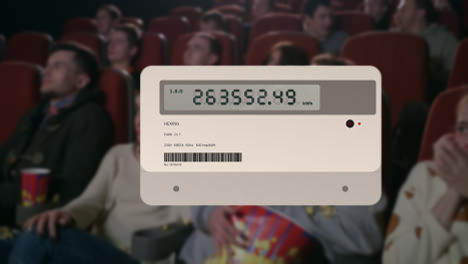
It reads value=263552.49 unit=kWh
